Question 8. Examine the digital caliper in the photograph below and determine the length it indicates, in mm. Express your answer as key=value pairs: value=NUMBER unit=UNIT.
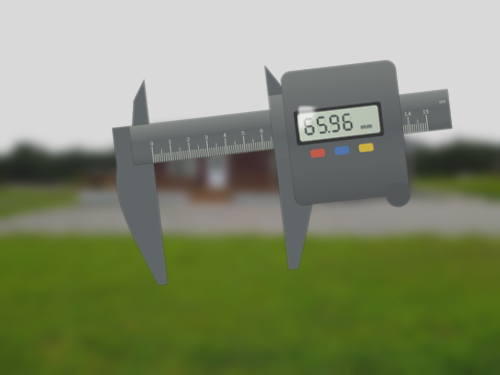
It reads value=65.96 unit=mm
